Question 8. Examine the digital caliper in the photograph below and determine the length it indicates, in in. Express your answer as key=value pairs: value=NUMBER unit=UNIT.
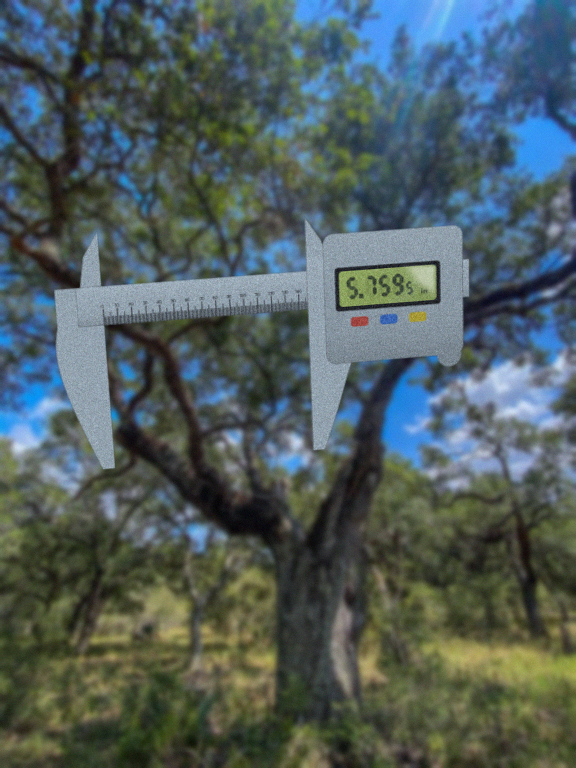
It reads value=5.7595 unit=in
